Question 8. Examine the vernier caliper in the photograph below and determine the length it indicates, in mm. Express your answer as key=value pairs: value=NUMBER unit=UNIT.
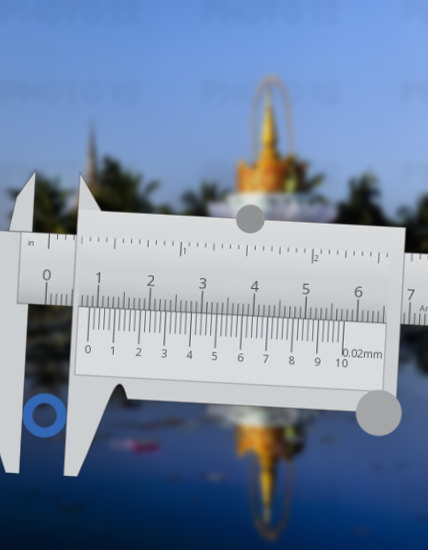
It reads value=8.5 unit=mm
